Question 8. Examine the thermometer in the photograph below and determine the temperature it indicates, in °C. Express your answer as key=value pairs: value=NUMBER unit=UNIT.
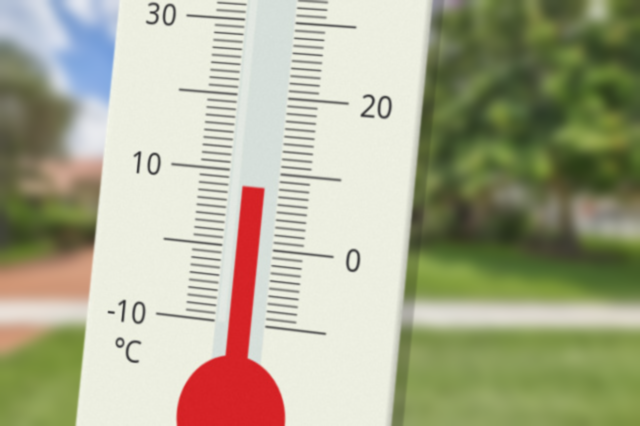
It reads value=8 unit=°C
